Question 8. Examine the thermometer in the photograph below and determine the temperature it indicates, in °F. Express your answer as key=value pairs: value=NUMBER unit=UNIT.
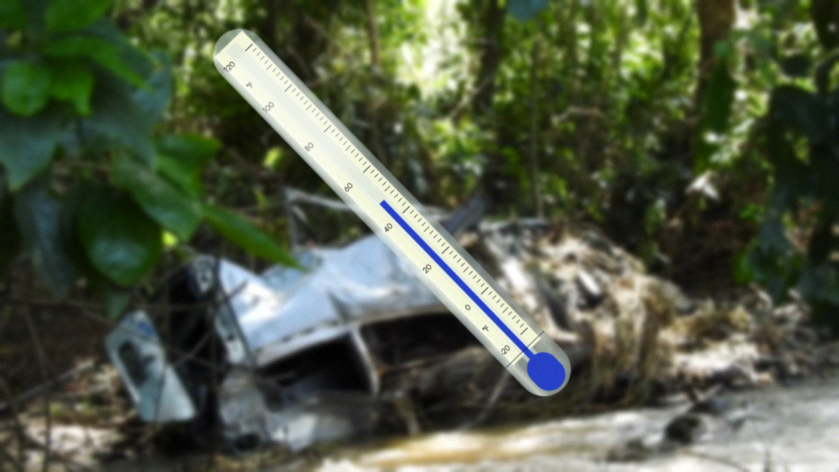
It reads value=48 unit=°F
